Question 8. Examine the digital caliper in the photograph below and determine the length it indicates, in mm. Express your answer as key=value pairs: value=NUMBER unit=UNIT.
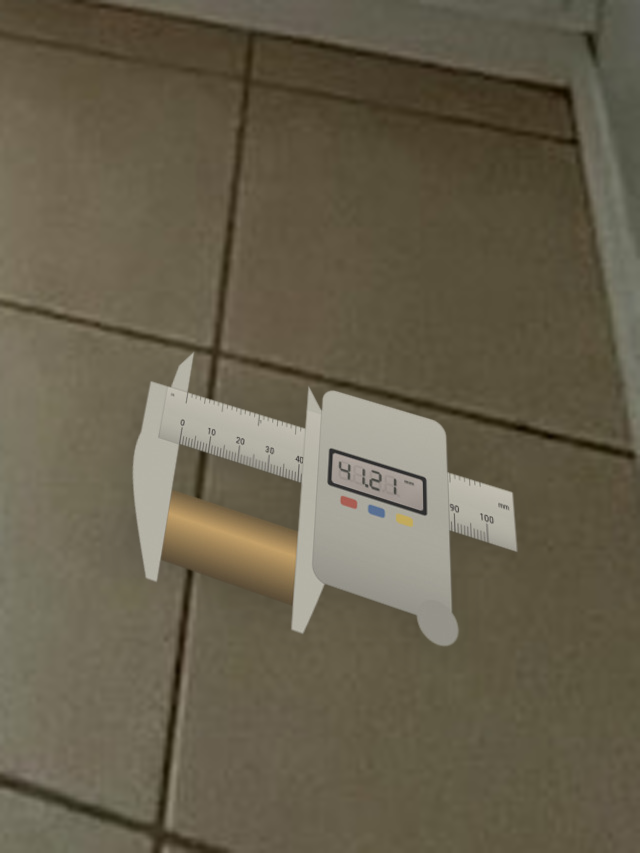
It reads value=41.21 unit=mm
